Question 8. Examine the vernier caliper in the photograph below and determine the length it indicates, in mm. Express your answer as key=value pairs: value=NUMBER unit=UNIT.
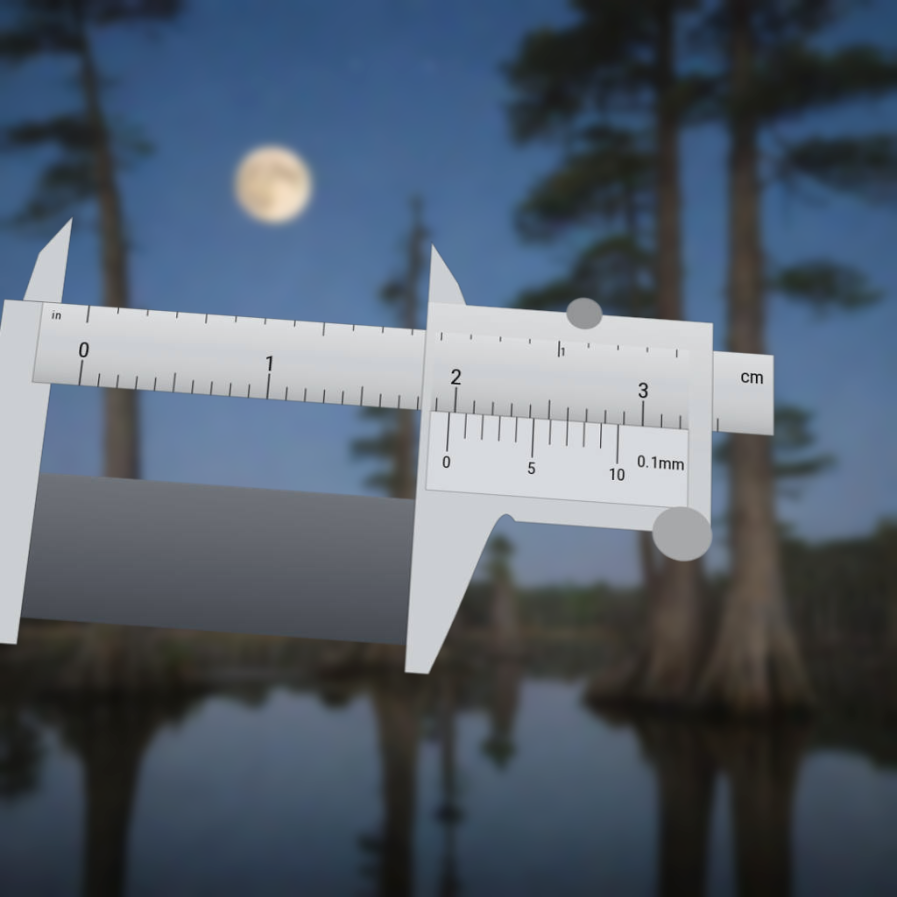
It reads value=19.7 unit=mm
